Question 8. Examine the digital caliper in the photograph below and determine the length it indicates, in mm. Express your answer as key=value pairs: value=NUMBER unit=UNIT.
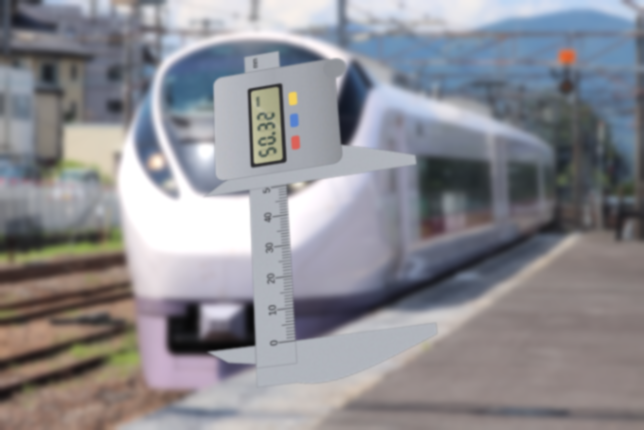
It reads value=50.32 unit=mm
